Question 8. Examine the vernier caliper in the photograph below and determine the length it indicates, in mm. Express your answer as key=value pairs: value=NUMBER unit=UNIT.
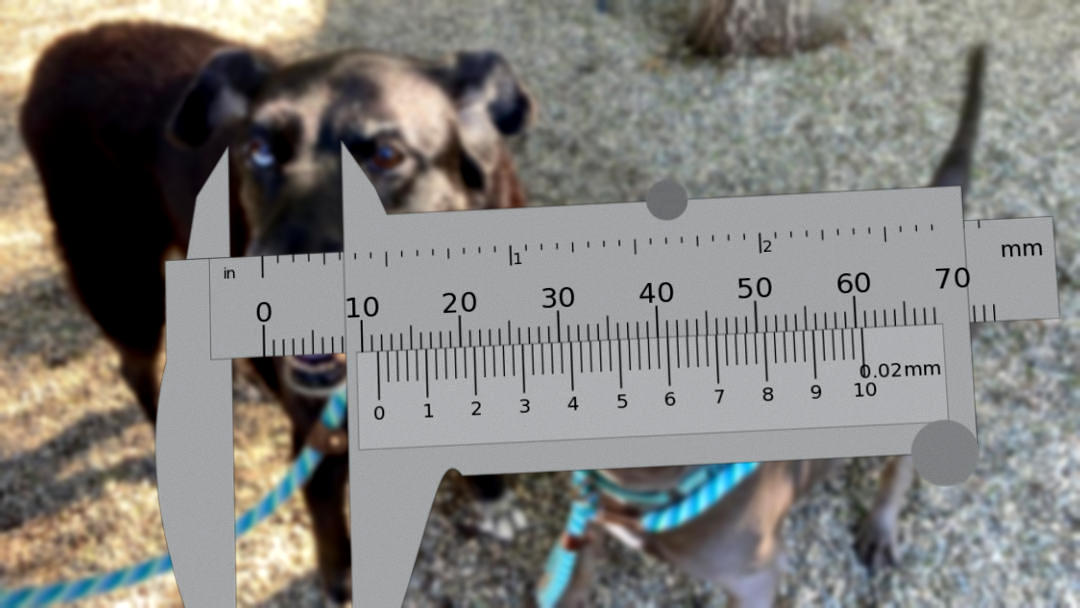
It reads value=11.6 unit=mm
